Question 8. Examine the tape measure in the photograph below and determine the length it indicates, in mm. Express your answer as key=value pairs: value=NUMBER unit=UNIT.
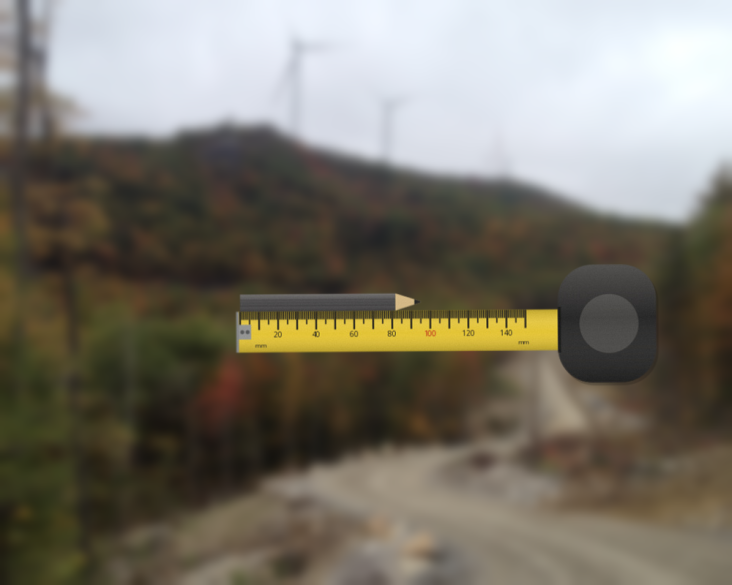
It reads value=95 unit=mm
